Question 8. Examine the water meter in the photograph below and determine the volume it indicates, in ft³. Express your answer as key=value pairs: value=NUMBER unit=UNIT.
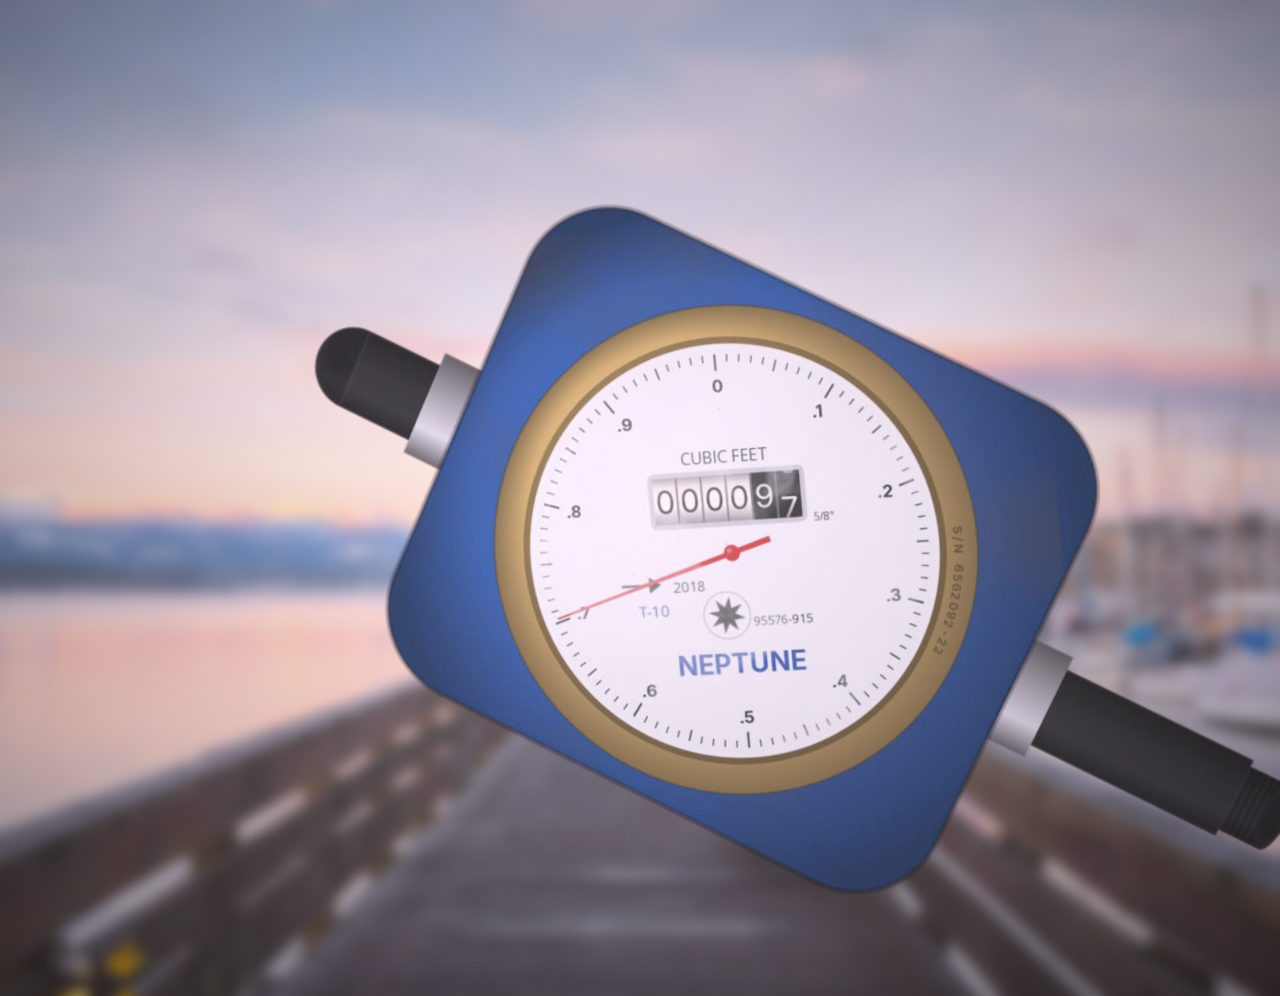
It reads value=96.70 unit=ft³
